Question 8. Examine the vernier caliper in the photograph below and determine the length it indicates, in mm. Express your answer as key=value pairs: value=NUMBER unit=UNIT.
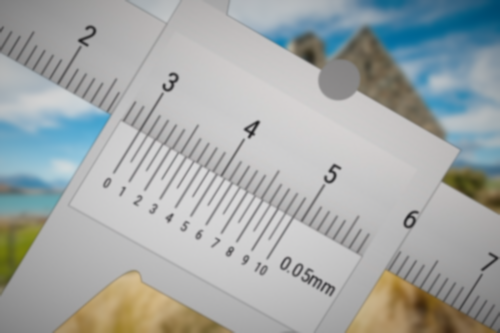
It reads value=30.0 unit=mm
